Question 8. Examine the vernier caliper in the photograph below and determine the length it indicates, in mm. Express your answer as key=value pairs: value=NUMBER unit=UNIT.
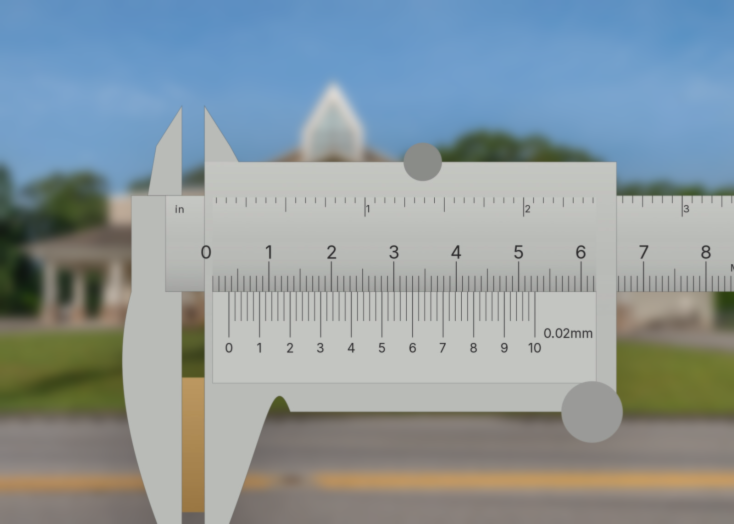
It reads value=3.6 unit=mm
